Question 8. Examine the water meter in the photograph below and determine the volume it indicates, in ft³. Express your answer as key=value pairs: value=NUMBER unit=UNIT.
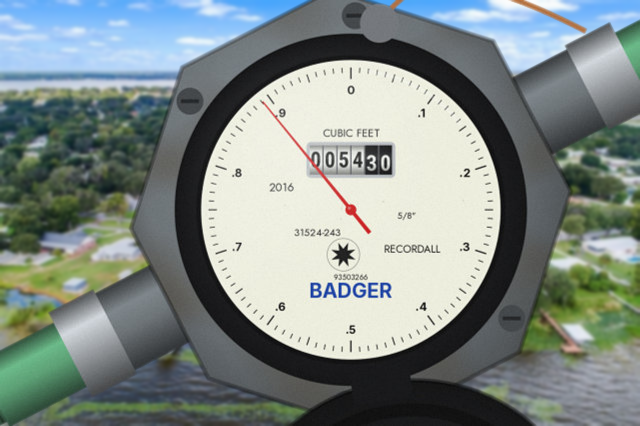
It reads value=5429.89 unit=ft³
